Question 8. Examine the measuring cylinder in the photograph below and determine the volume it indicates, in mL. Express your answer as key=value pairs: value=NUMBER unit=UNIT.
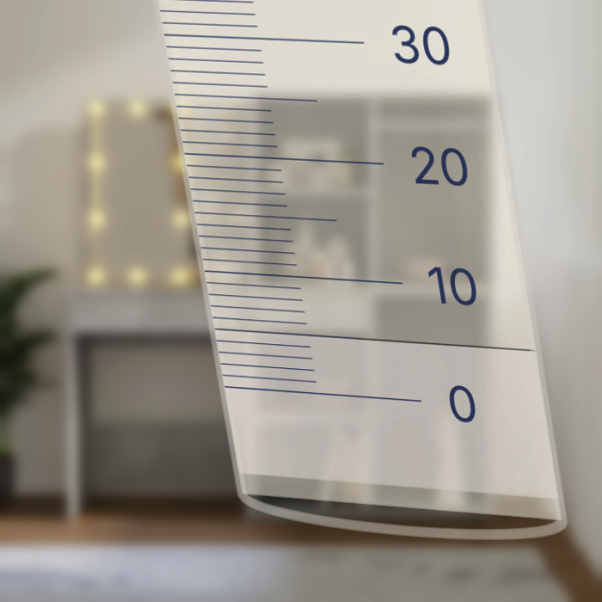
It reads value=5 unit=mL
